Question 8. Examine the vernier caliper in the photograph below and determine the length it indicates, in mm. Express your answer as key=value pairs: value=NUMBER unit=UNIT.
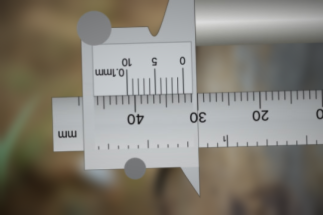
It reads value=32.2 unit=mm
